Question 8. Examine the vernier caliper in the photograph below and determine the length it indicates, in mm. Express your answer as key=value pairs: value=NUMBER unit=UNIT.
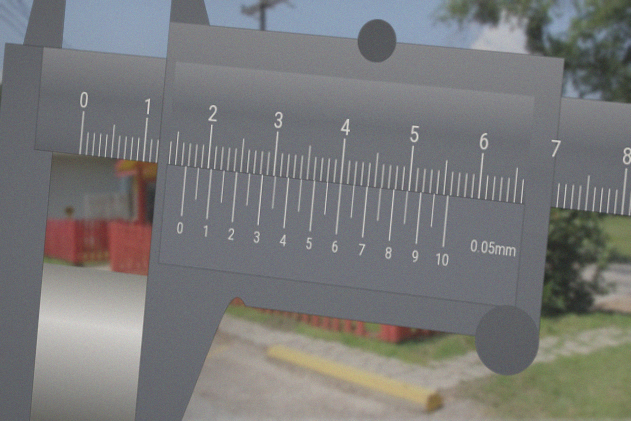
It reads value=16.6 unit=mm
